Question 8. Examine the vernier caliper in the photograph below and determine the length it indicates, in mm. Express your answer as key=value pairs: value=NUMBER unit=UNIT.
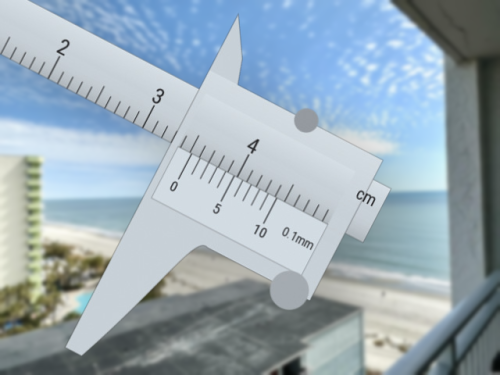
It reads value=35.2 unit=mm
